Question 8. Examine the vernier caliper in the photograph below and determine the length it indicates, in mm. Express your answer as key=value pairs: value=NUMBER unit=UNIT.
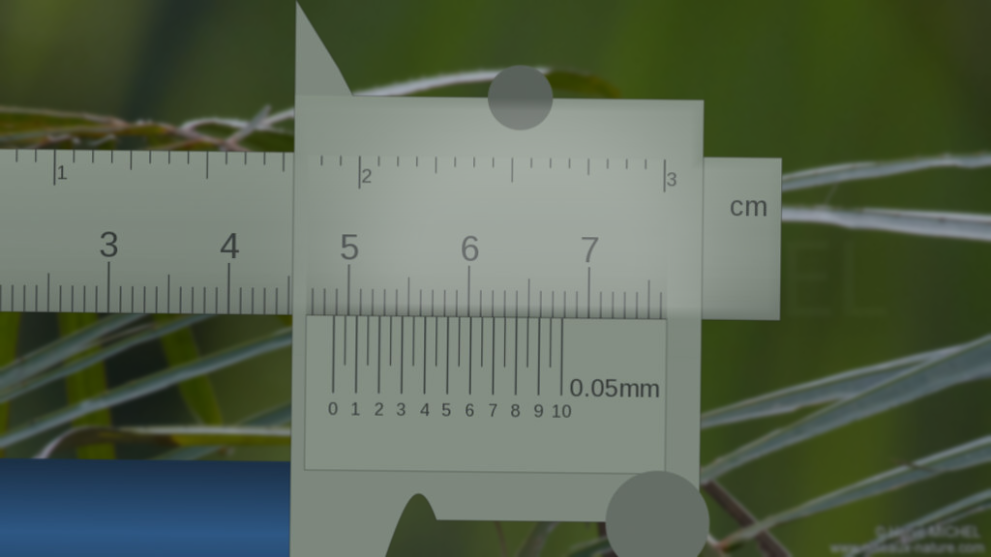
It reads value=48.8 unit=mm
